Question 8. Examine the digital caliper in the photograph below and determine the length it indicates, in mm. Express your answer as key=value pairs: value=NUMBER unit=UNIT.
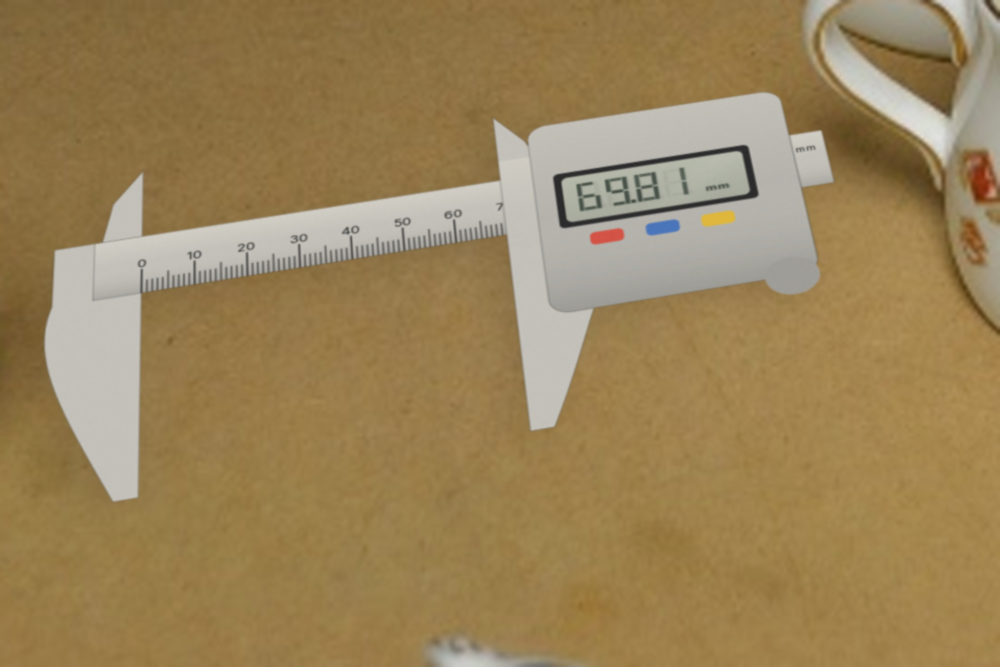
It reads value=69.81 unit=mm
